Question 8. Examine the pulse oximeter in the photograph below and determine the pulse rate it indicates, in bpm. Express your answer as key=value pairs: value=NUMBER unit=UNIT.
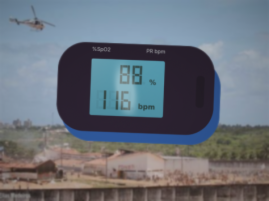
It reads value=116 unit=bpm
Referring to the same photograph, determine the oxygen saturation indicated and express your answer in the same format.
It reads value=88 unit=%
